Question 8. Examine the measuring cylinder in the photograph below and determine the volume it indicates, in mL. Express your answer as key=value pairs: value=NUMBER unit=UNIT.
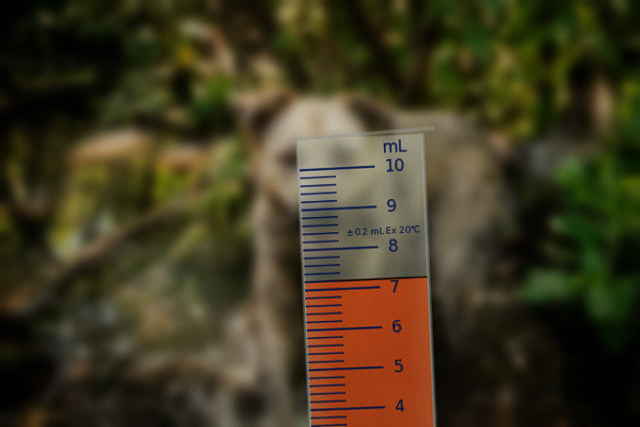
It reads value=7.2 unit=mL
